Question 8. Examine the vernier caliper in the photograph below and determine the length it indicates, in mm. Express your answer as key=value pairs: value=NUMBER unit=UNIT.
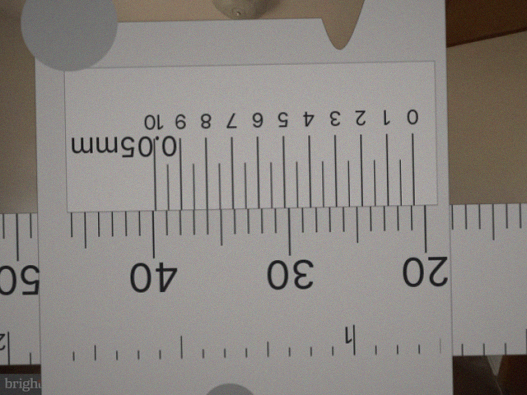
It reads value=20.8 unit=mm
